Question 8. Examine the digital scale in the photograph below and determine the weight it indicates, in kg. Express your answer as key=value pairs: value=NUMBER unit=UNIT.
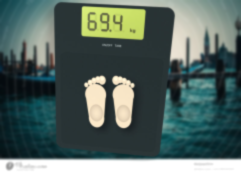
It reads value=69.4 unit=kg
